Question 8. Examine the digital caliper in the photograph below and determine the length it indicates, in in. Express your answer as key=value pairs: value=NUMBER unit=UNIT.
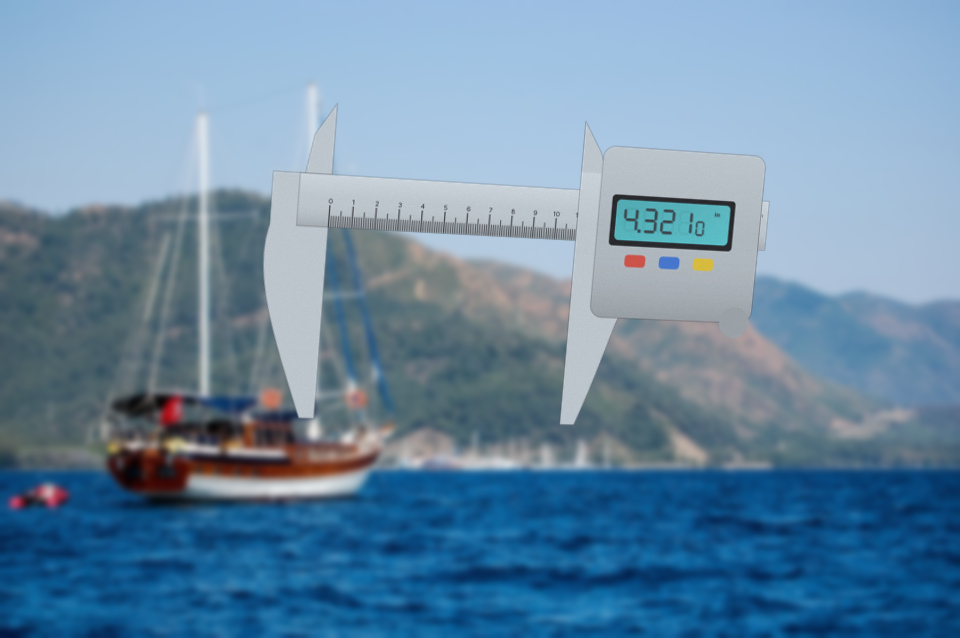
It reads value=4.3210 unit=in
